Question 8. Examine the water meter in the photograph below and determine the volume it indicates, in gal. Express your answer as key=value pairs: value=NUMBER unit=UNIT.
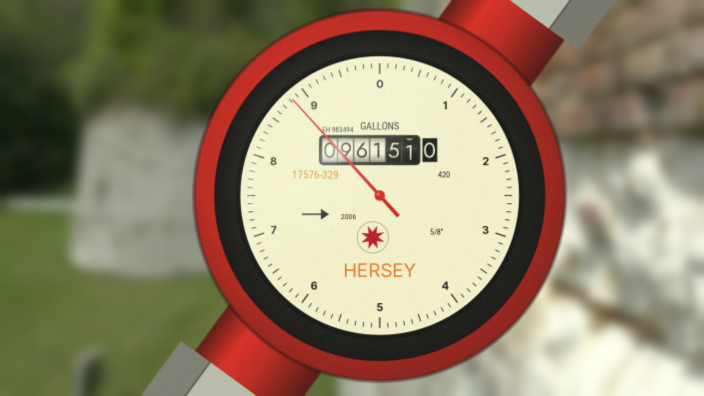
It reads value=961508.8 unit=gal
